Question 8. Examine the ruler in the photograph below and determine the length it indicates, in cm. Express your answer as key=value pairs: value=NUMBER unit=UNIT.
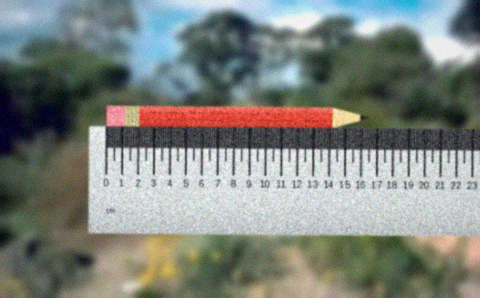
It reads value=16.5 unit=cm
